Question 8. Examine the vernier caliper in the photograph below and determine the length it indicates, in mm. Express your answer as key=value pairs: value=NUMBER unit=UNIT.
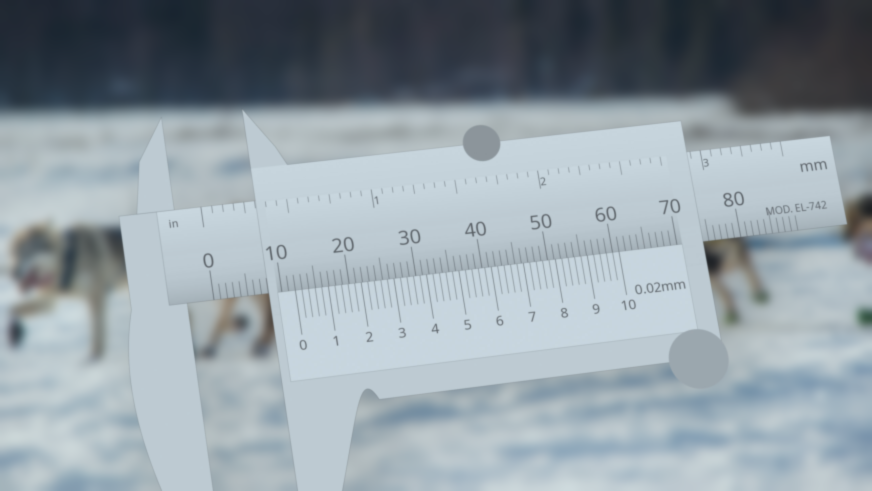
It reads value=12.0 unit=mm
